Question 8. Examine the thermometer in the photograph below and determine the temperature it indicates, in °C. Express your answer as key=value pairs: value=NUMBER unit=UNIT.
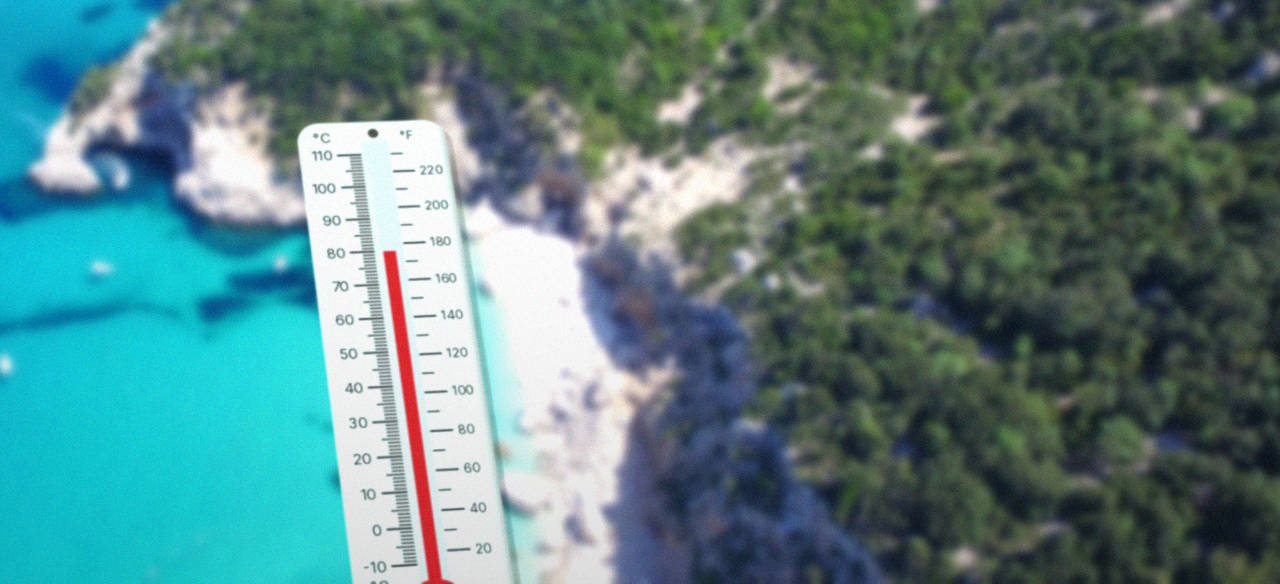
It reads value=80 unit=°C
